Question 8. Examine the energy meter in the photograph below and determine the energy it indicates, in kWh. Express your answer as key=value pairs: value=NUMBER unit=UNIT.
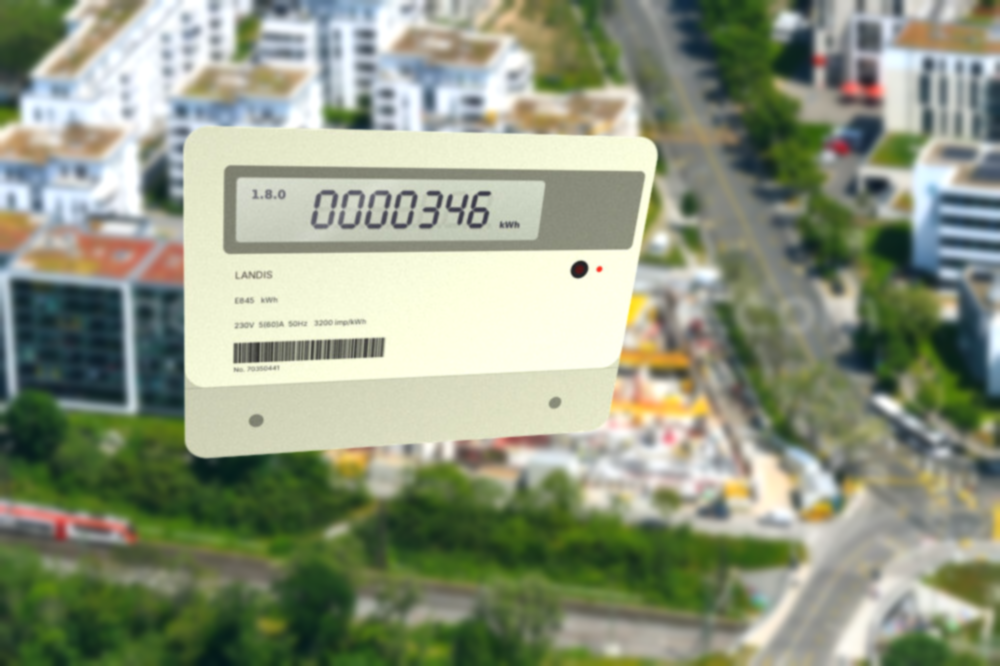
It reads value=346 unit=kWh
